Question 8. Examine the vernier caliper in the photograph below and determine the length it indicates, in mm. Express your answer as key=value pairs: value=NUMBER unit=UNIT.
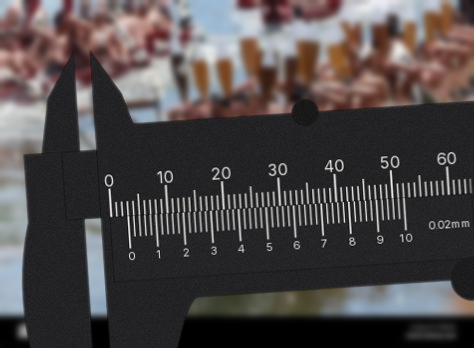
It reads value=3.0 unit=mm
